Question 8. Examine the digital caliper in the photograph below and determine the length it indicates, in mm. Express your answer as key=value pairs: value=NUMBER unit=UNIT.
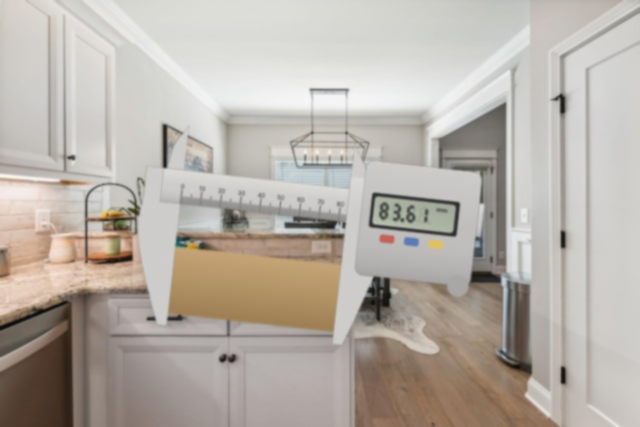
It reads value=83.61 unit=mm
